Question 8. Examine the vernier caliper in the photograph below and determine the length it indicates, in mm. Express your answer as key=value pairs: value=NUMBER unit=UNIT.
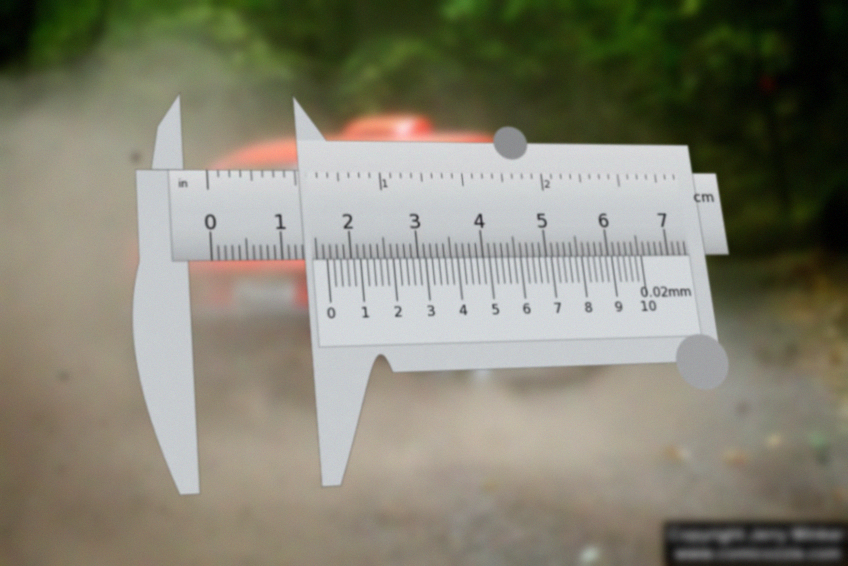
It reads value=16.5 unit=mm
